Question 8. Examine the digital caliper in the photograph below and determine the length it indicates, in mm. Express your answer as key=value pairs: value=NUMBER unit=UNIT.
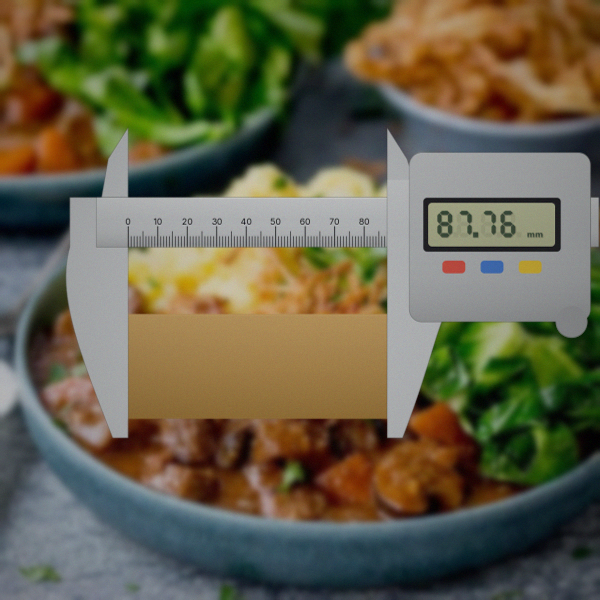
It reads value=87.76 unit=mm
